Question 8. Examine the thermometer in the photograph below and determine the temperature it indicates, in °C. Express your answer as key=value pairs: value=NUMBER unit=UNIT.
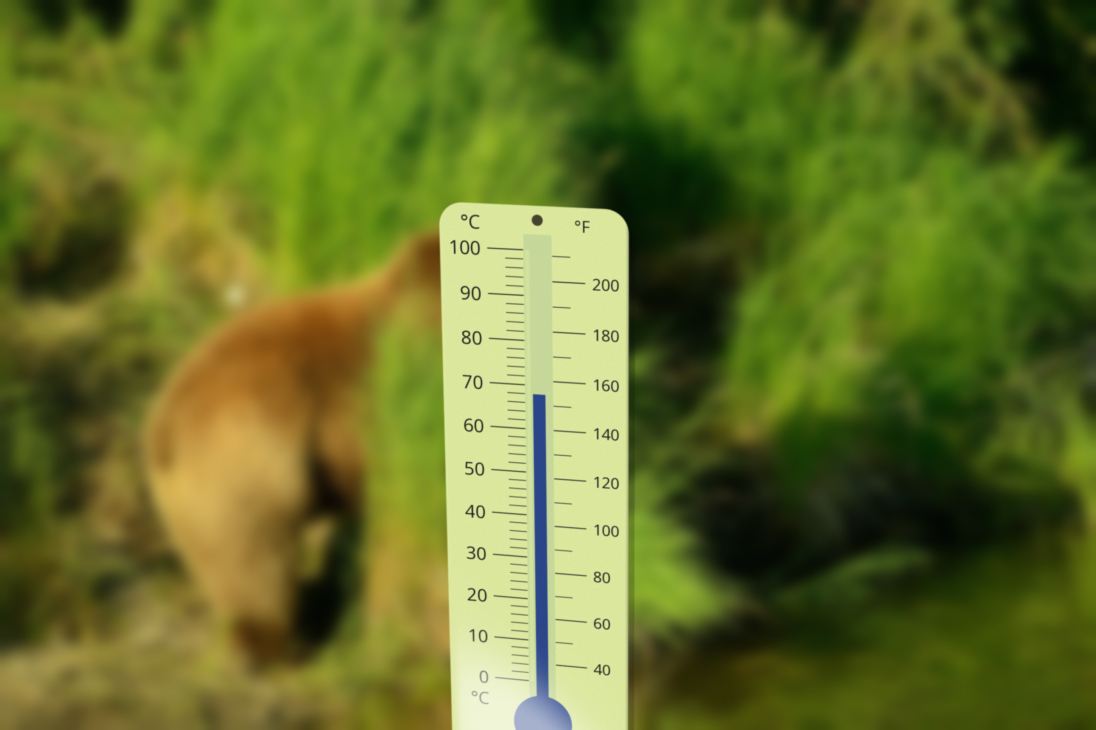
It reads value=68 unit=°C
